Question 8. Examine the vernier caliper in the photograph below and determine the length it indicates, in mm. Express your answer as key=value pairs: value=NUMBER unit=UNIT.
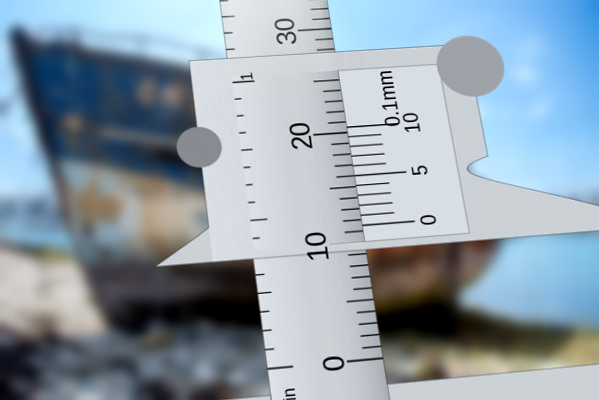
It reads value=11.5 unit=mm
